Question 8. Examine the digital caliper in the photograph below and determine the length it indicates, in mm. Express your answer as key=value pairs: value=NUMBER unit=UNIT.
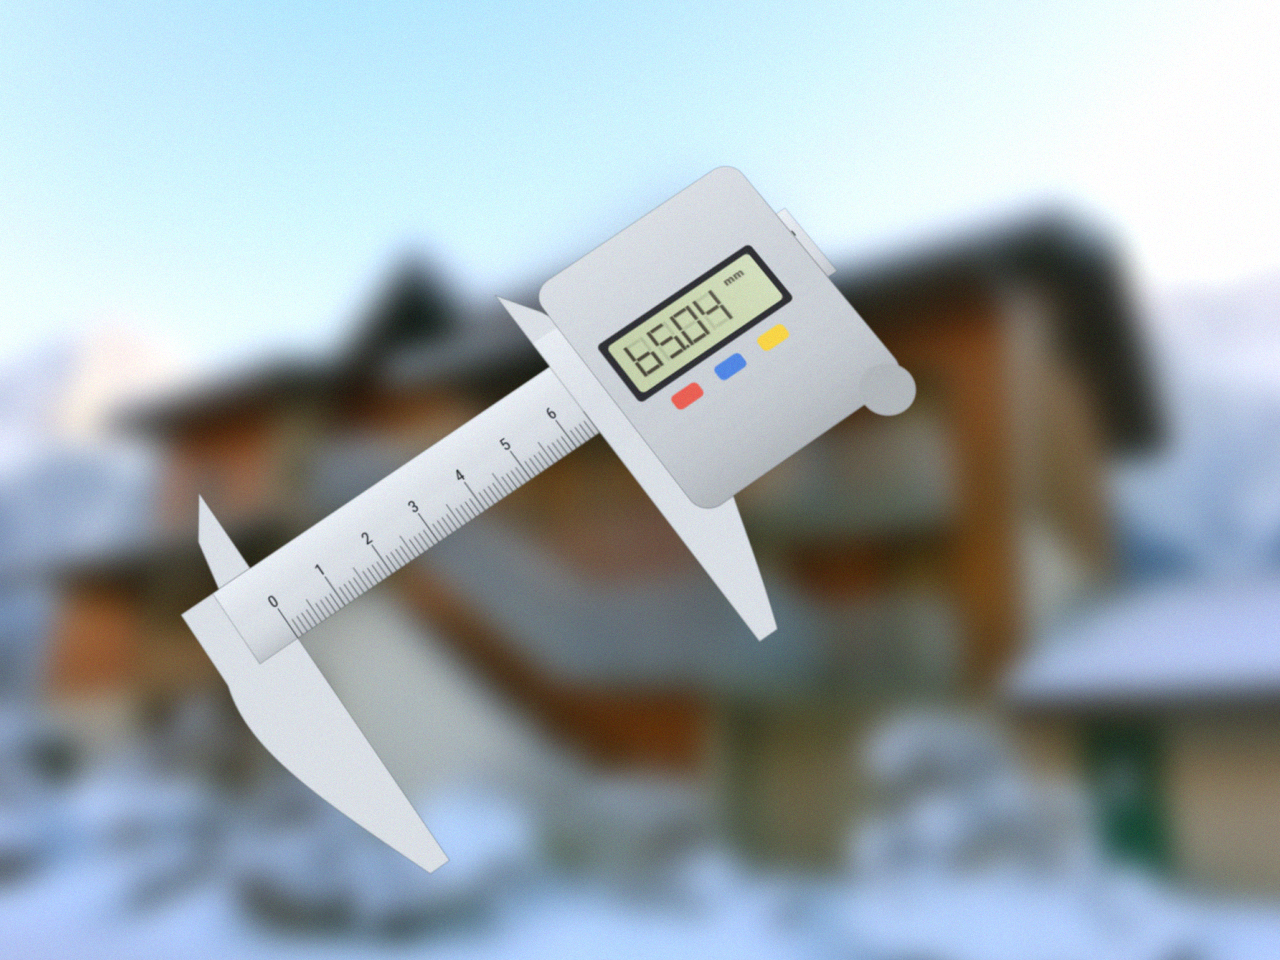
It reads value=65.04 unit=mm
